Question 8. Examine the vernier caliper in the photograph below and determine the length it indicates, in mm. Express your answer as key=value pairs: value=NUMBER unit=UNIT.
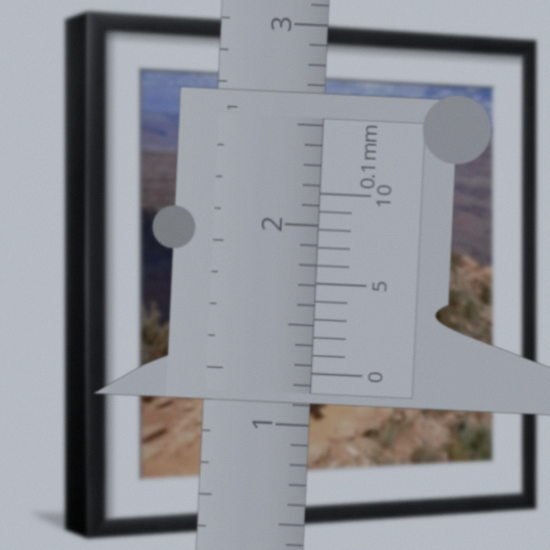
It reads value=12.6 unit=mm
